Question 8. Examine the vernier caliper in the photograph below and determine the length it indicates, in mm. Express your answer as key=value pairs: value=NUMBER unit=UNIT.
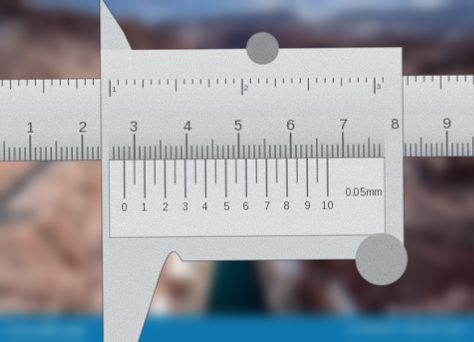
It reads value=28.0 unit=mm
